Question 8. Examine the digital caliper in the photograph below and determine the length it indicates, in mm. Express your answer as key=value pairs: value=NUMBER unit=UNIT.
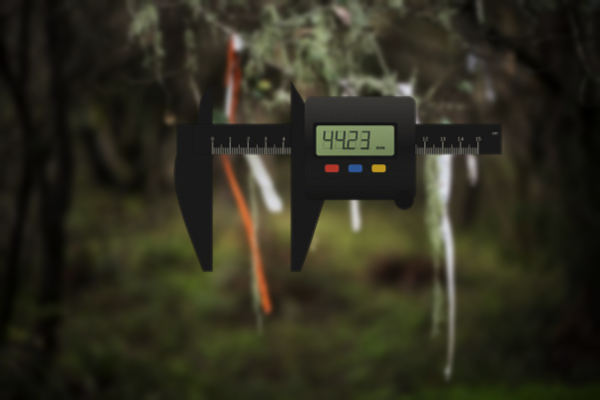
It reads value=44.23 unit=mm
